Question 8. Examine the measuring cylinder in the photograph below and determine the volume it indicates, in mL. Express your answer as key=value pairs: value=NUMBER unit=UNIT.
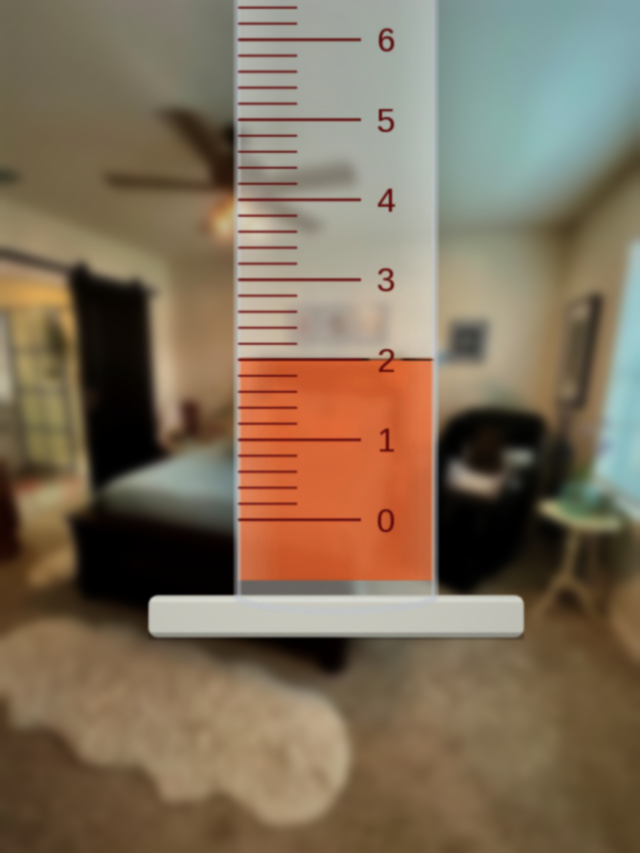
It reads value=2 unit=mL
